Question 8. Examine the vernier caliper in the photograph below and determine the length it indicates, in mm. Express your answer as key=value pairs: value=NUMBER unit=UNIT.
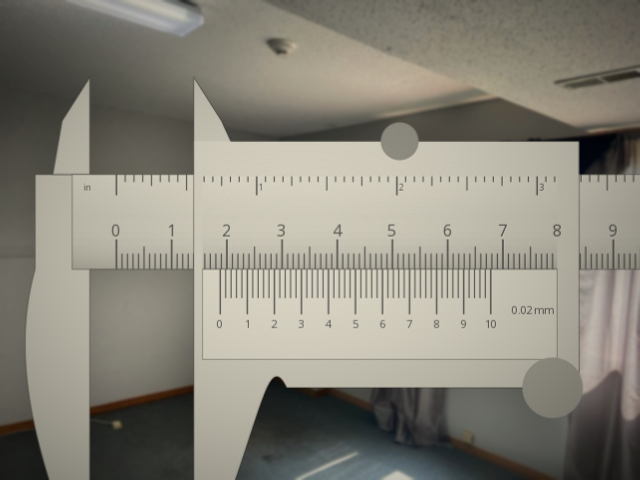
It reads value=18.8 unit=mm
